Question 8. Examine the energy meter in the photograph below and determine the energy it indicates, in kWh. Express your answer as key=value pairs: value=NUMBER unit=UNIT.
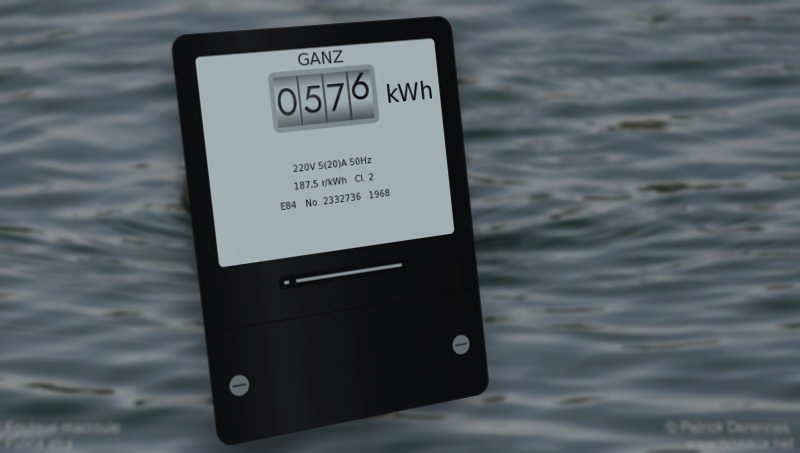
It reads value=576 unit=kWh
